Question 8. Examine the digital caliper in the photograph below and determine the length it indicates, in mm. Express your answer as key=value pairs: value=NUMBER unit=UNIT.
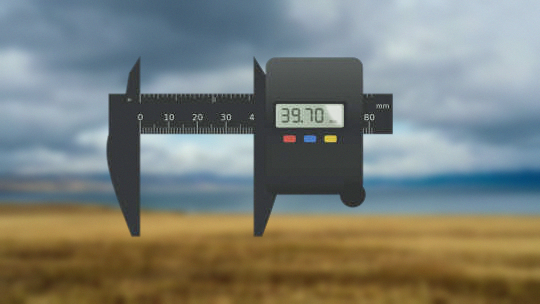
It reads value=39.70 unit=mm
